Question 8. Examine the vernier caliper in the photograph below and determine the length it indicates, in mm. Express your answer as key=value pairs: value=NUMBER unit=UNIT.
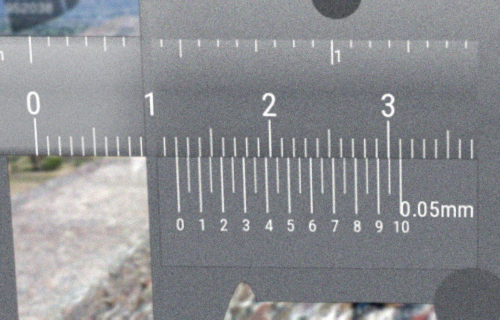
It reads value=12.0 unit=mm
